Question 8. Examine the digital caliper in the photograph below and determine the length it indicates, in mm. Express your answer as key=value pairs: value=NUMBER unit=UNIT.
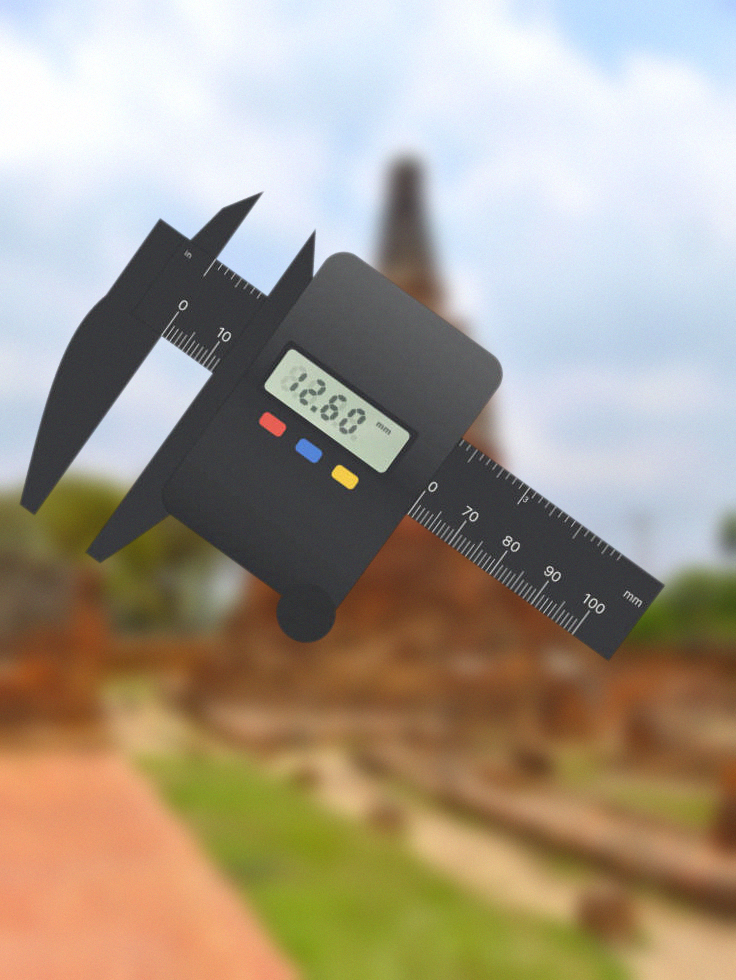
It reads value=12.60 unit=mm
